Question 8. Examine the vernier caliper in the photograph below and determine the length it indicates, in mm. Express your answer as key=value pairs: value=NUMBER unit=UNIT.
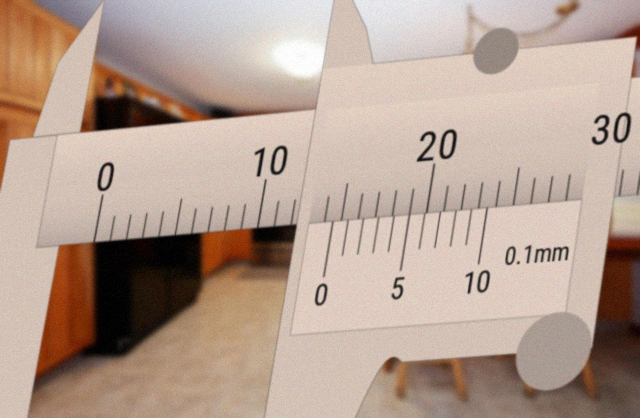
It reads value=14.5 unit=mm
